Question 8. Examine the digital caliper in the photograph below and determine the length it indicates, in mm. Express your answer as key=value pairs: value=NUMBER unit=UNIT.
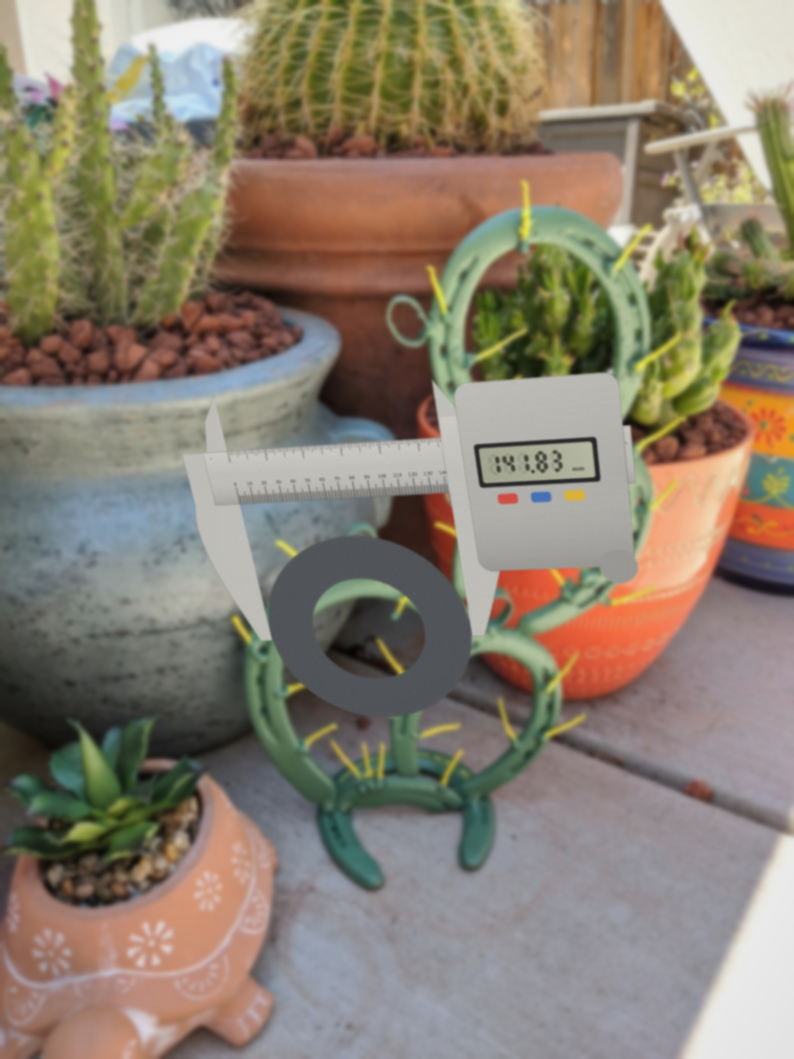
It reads value=141.83 unit=mm
